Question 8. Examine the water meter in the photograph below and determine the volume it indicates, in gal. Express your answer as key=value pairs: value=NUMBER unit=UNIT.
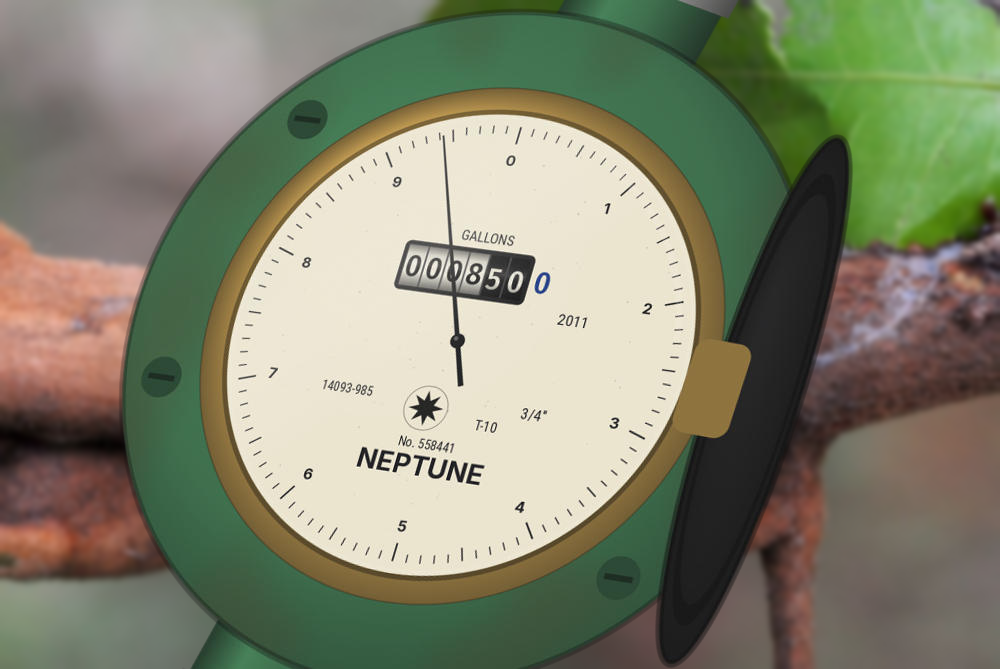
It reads value=8499.4 unit=gal
